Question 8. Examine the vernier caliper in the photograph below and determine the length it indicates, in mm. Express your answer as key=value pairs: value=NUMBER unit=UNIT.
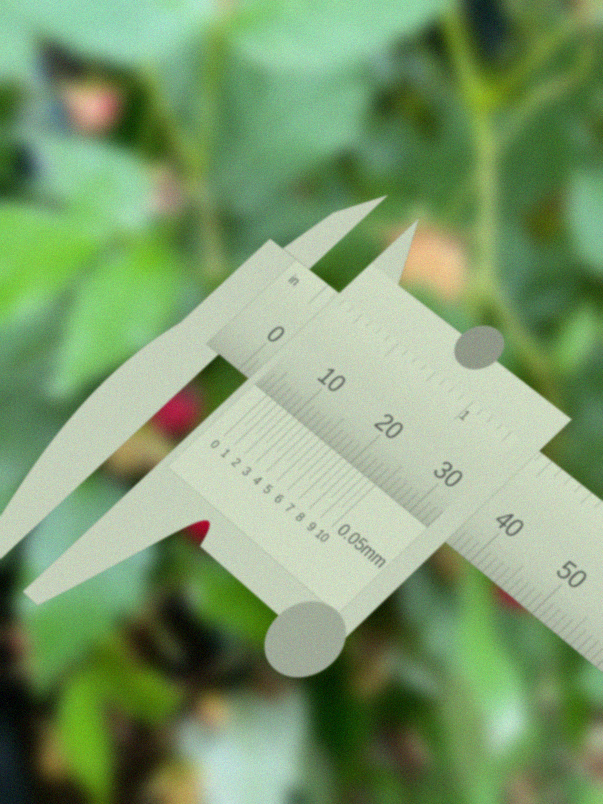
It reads value=5.4 unit=mm
